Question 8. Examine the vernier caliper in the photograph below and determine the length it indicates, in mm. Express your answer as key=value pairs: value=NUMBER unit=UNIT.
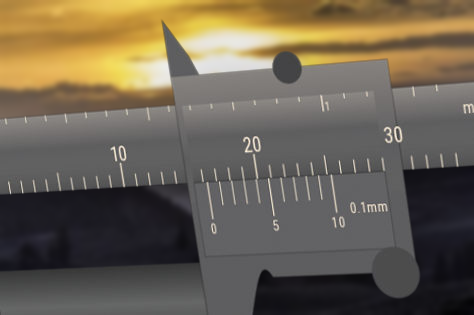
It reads value=16.3 unit=mm
